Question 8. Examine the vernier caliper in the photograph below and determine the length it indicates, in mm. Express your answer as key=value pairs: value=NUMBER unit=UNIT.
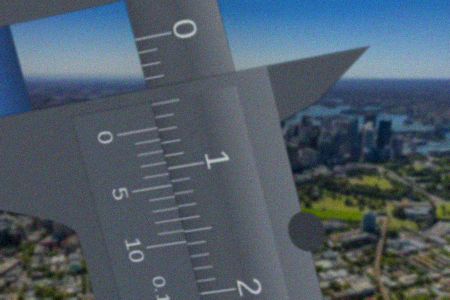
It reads value=6.8 unit=mm
